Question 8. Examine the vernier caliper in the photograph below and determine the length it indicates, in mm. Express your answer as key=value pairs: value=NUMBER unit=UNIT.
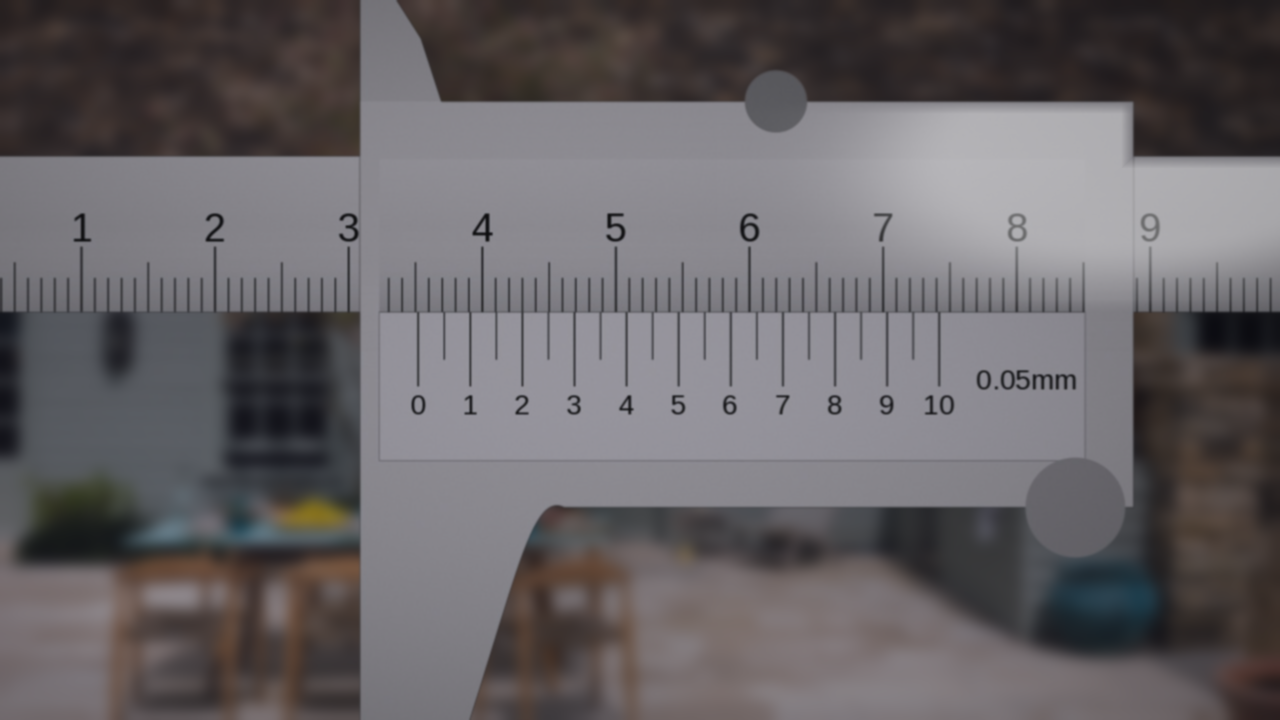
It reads value=35.2 unit=mm
